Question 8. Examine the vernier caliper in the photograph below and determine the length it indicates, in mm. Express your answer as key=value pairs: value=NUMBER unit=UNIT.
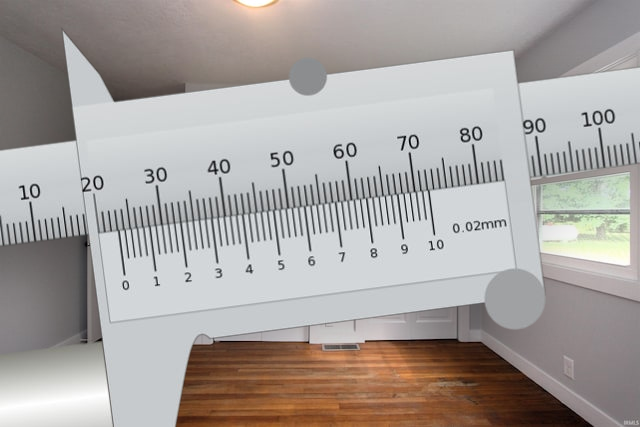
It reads value=23.2 unit=mm
